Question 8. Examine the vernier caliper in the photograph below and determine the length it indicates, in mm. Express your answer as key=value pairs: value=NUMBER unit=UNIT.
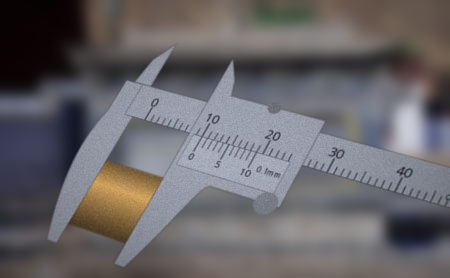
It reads value=10.0 unit=mm
